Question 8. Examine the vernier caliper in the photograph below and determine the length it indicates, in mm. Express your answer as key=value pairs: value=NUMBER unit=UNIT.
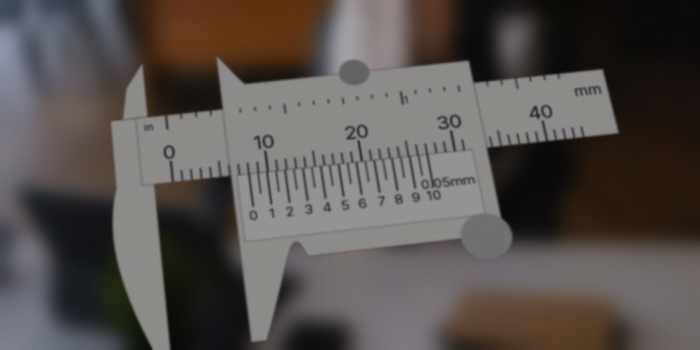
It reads value=8.0 unit=mm
